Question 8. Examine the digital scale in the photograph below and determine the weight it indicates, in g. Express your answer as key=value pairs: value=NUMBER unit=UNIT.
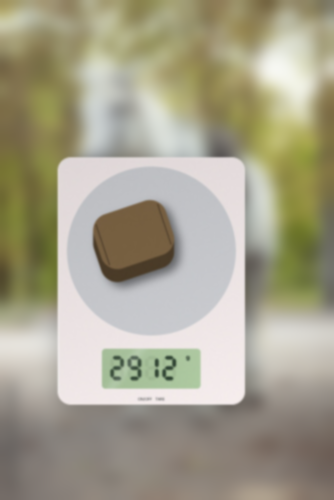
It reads value=2912 unit=g
